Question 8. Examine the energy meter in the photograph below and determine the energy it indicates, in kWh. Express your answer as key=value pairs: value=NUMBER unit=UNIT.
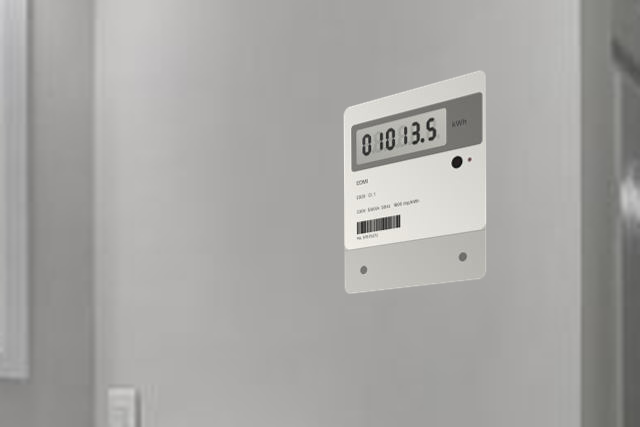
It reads value=1013.5 unit=kWh
